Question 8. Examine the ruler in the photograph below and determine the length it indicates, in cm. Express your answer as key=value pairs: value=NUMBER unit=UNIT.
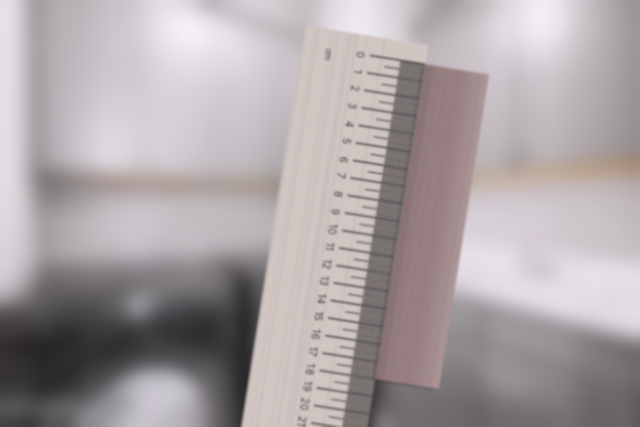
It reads value=18 unit=cm
